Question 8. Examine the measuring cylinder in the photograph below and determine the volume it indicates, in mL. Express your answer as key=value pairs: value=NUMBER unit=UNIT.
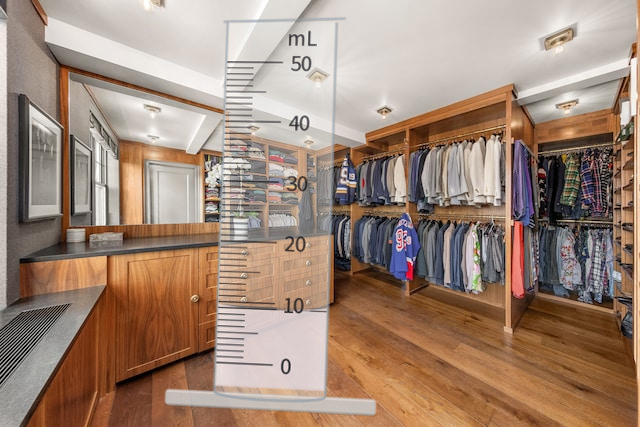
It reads value=9 unit=mL
